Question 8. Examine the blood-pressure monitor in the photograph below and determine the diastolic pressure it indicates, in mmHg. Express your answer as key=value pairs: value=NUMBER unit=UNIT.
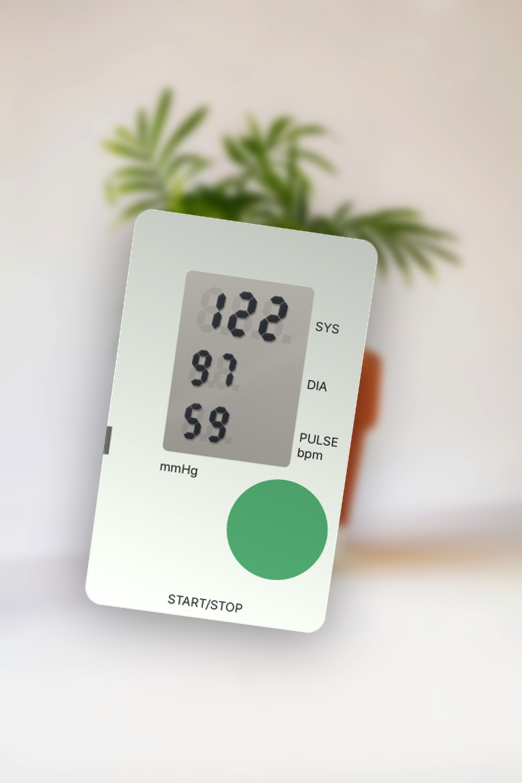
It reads value=97 unit=mmHg
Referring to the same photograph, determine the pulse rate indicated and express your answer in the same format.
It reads value=59 unit=bpm
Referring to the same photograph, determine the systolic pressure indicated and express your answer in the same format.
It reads value=122 unit=mmHg
